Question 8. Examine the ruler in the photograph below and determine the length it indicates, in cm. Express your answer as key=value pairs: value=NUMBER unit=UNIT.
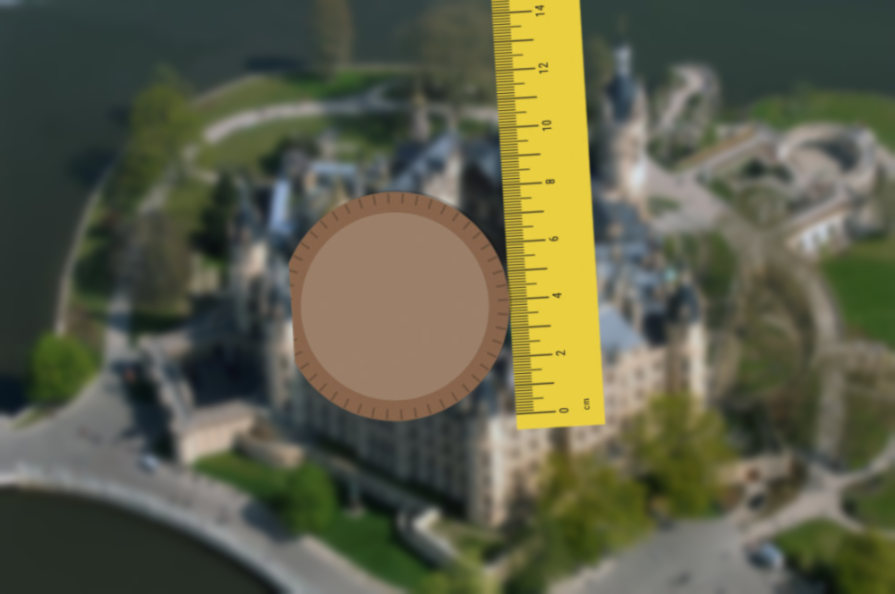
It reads value=8 unit=cm
